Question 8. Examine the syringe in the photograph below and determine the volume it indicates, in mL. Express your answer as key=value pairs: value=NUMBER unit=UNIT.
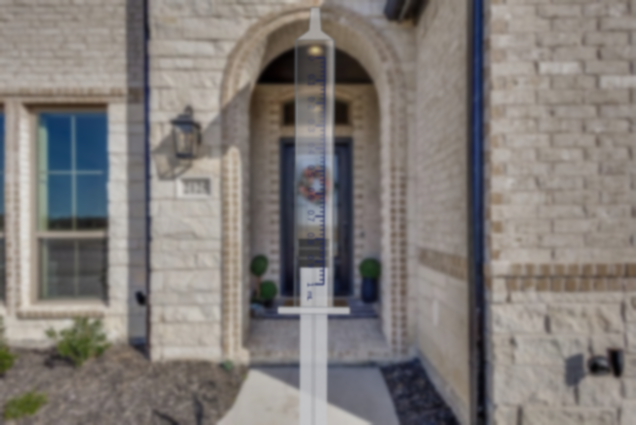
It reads value=0.8 unit=mL
